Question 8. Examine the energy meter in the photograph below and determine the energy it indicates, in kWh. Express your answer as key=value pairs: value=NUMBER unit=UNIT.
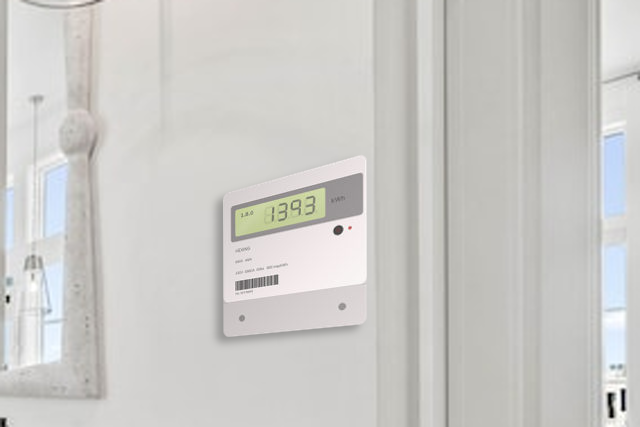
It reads value=1393 unit=kWh
